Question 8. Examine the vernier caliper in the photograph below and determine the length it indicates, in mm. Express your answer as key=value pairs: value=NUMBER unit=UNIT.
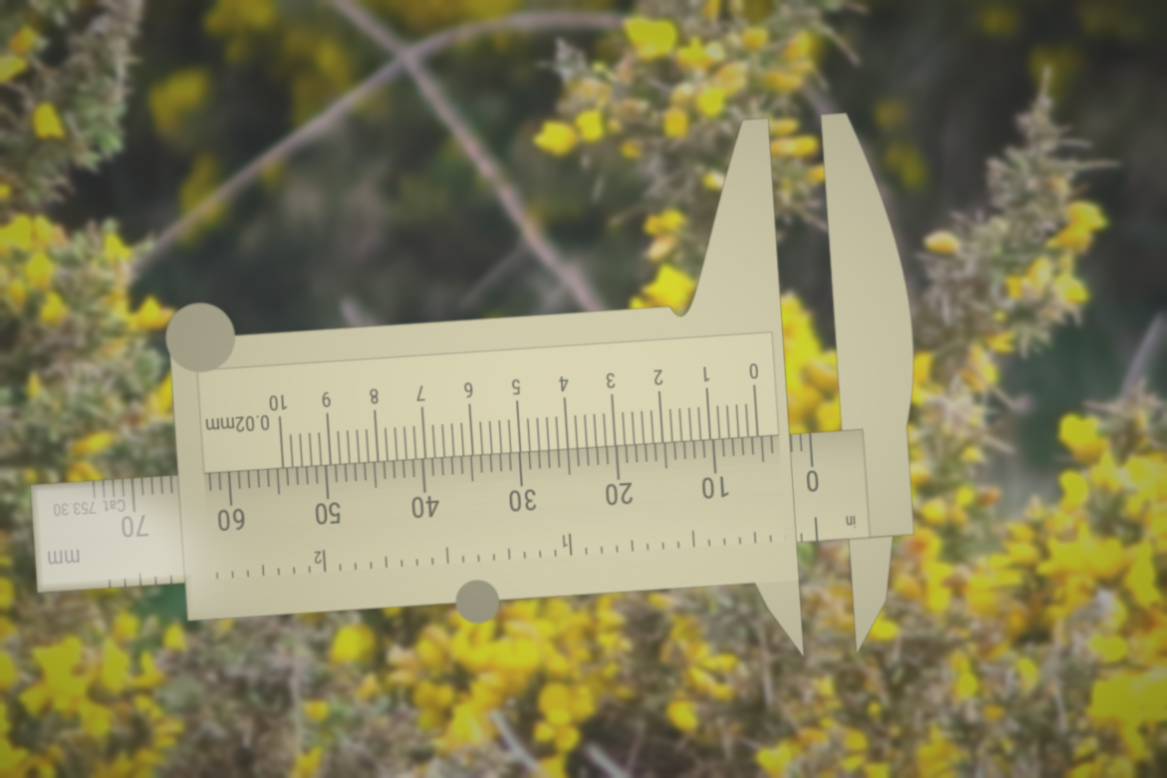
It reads value=5.4 unit=mm
